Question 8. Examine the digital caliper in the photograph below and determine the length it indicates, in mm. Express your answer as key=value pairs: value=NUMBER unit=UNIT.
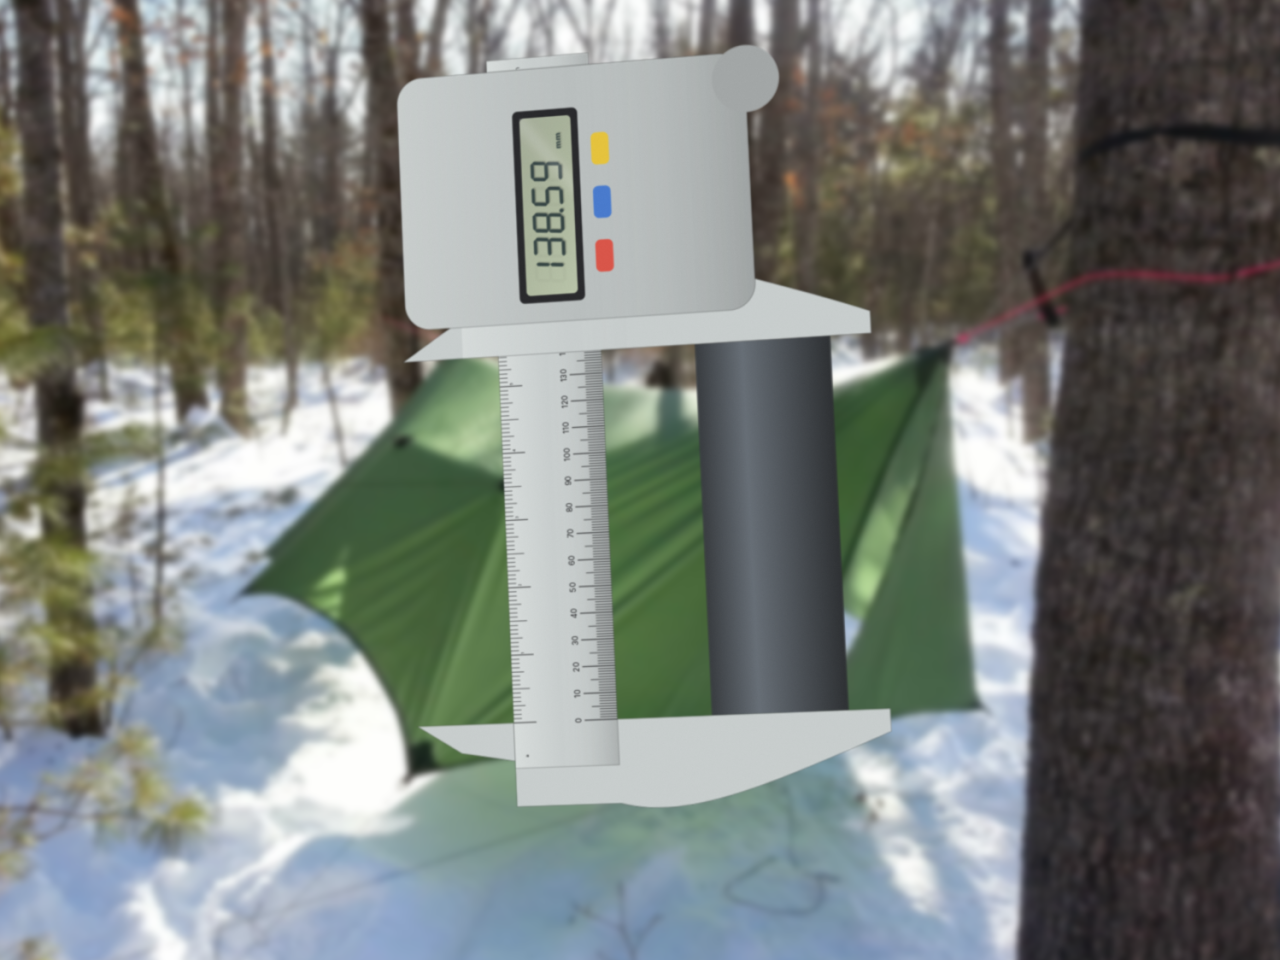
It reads value=138.59 unit=mm
